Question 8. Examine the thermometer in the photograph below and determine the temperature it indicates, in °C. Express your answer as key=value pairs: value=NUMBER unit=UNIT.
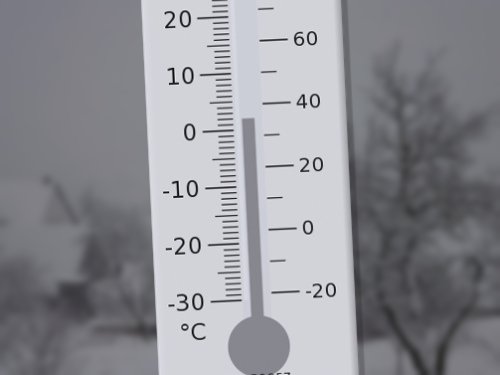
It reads value=2 unit=°C
